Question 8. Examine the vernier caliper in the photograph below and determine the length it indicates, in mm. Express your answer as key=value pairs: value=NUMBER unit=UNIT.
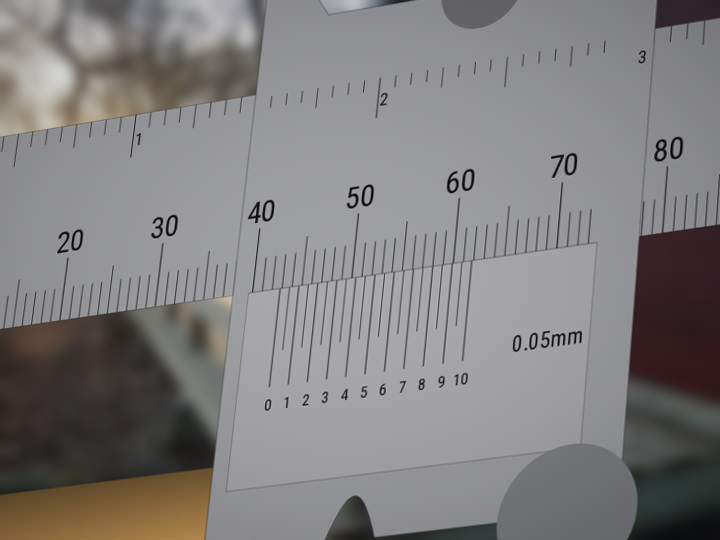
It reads value=42.8 unit=mm
